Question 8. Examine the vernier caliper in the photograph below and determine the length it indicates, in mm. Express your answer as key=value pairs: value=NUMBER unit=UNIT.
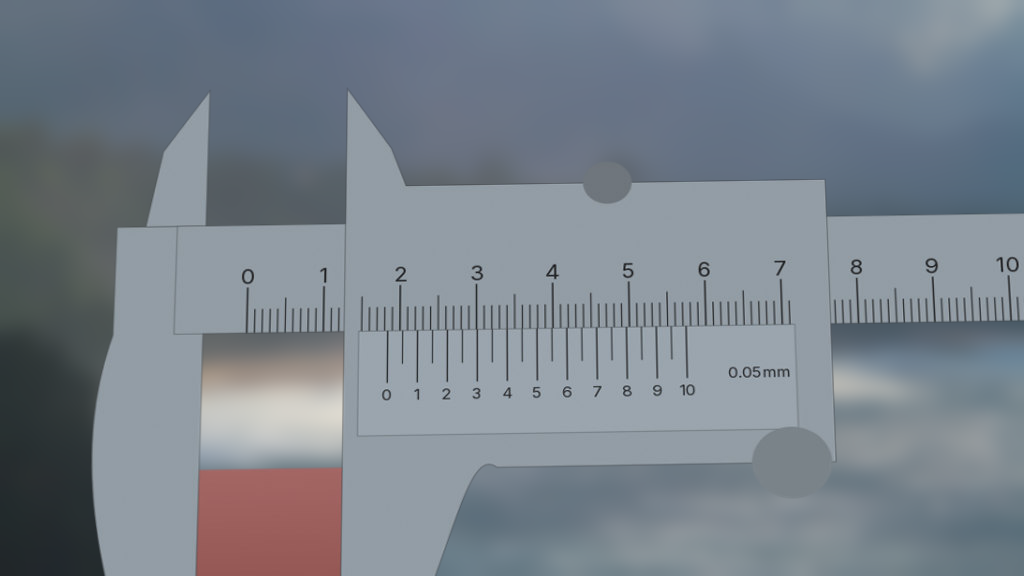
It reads value=18.4 unit=mm
